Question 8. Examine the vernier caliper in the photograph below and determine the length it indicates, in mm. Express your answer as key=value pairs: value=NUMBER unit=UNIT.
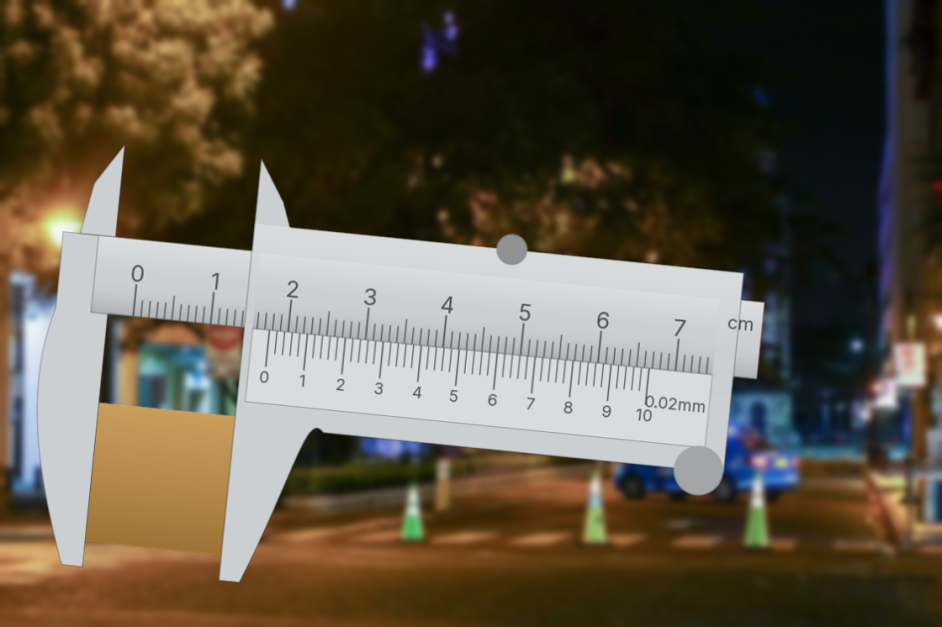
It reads value=17.6 unit=mm
